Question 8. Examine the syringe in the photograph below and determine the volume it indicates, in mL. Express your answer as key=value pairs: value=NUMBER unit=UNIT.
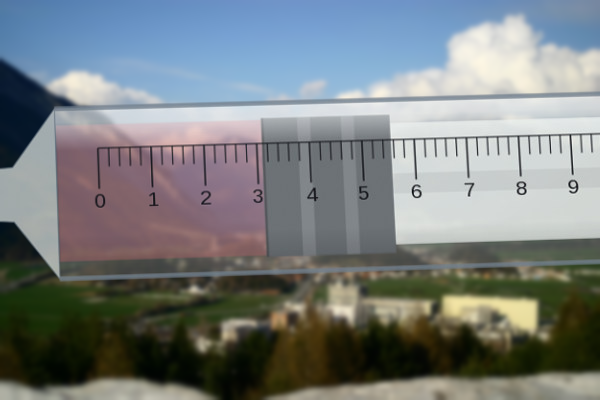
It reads value=3.1 unit=mL
